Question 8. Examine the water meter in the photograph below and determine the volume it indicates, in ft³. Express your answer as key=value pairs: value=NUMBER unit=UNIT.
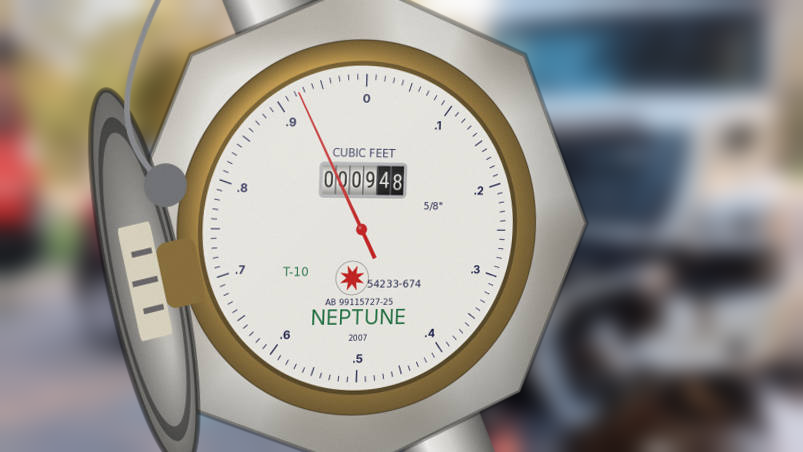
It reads value=947.92 unit=ft³
